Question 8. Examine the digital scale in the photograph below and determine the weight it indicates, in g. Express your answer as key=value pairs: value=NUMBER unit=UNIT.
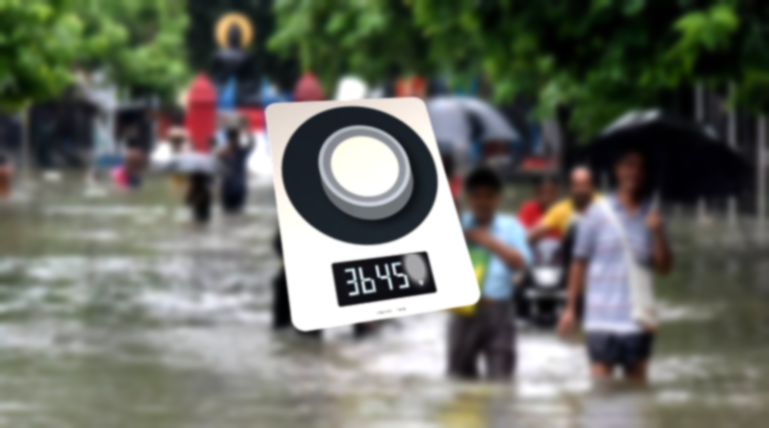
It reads value=3645 unit=g
